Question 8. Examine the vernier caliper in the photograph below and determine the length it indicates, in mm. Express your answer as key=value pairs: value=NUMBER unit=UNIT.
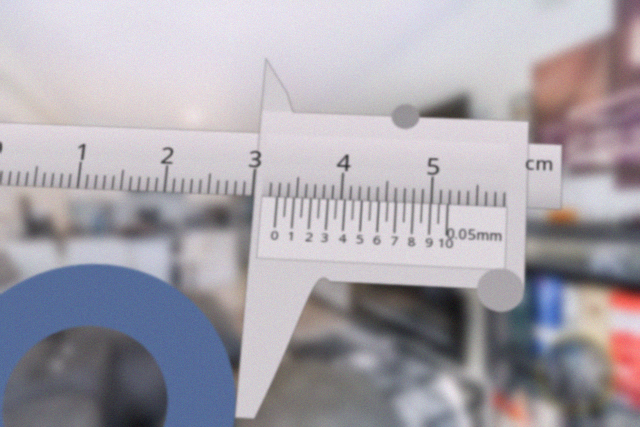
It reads value=32.8 unit=mm
